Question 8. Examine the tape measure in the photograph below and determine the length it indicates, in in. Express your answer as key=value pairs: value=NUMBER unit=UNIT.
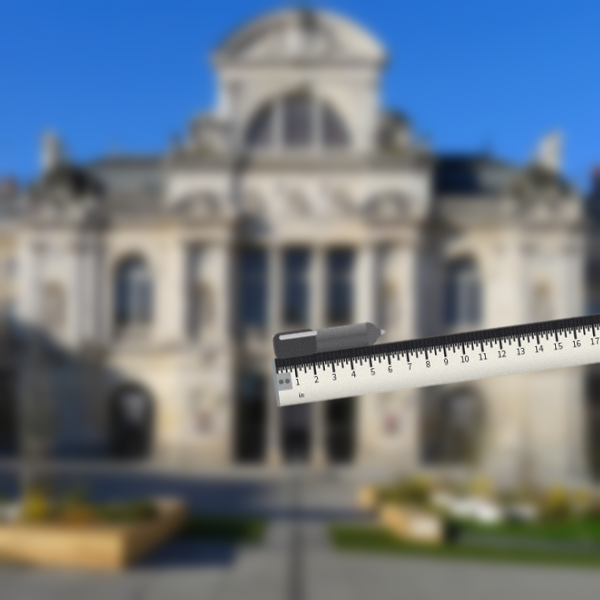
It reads value=6 unit=in
